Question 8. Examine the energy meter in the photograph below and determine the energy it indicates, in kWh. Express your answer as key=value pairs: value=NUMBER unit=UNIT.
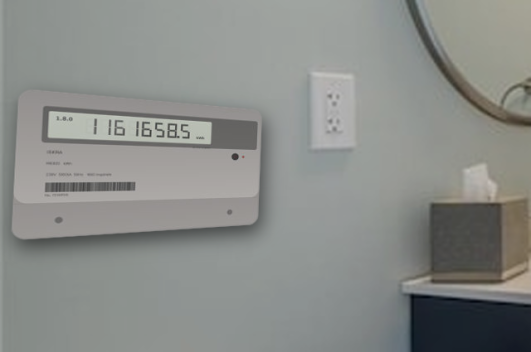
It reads value=1161658.5 unit=kWh
